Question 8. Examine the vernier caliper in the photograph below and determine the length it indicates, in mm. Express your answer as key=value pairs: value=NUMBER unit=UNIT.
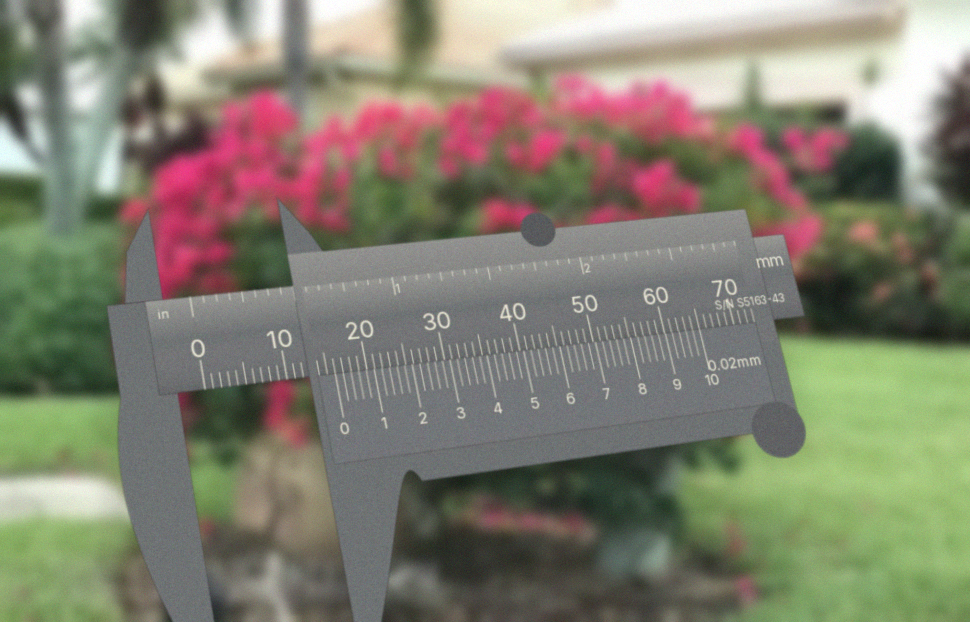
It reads value=16.0 unit=mm
